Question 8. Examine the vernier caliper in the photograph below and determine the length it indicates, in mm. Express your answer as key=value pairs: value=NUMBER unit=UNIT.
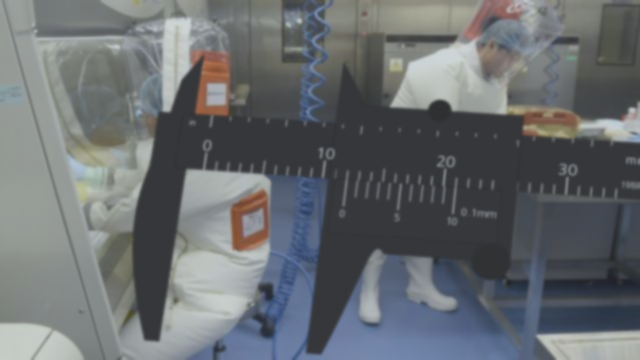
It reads value=12.0 unit=mm
